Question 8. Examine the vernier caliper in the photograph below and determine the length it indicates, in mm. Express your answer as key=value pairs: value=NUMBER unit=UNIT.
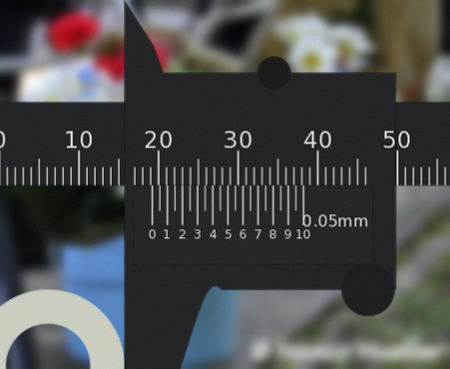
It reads value=19.2 unit=mm
